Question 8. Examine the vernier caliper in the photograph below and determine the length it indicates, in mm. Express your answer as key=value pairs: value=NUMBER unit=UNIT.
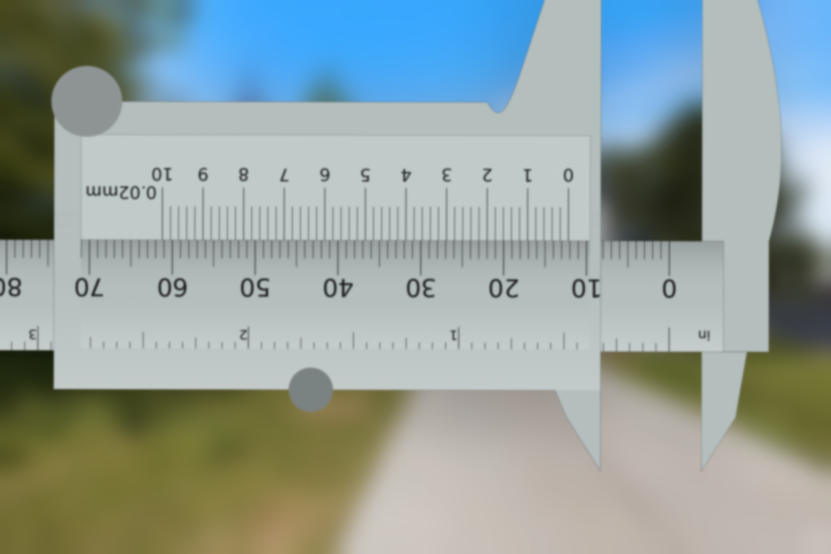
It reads value=12.2 unit=mm
